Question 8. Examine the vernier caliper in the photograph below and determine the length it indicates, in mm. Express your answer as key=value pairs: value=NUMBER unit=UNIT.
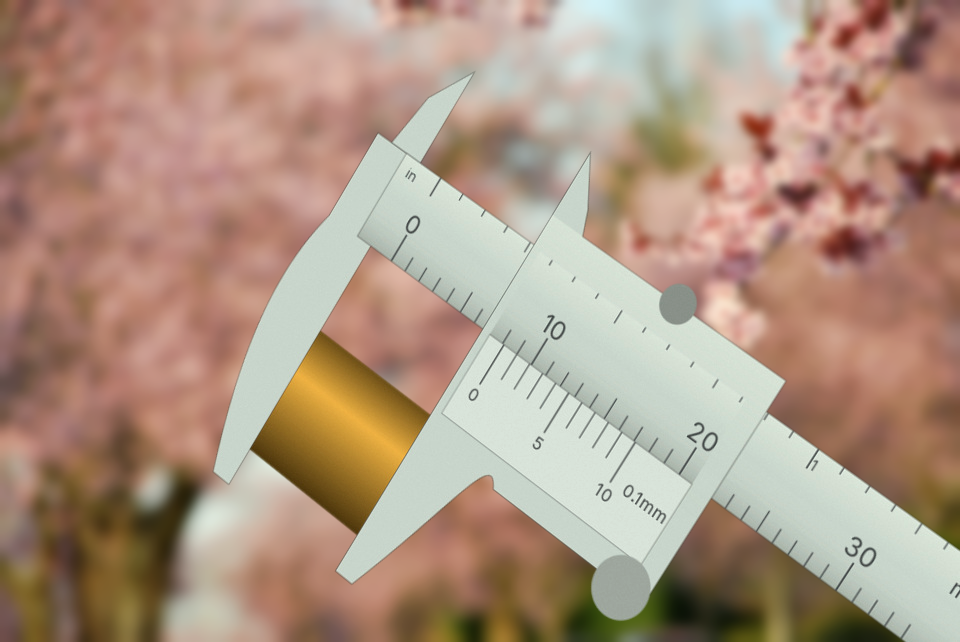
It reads value=8.1 unit=mm
